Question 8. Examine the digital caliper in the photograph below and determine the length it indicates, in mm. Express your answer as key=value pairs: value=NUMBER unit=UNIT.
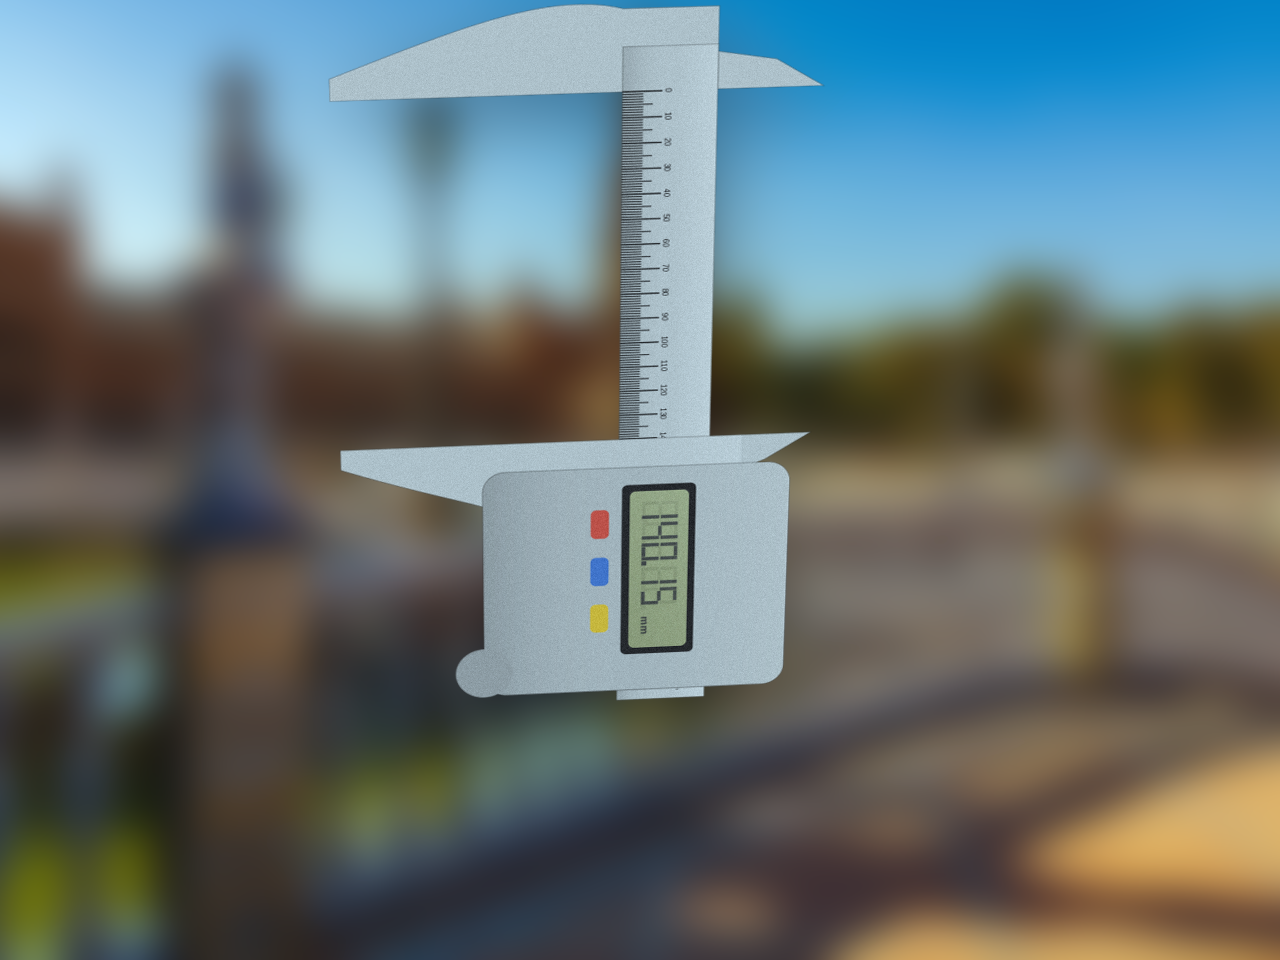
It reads value=140.15 unit=mm
